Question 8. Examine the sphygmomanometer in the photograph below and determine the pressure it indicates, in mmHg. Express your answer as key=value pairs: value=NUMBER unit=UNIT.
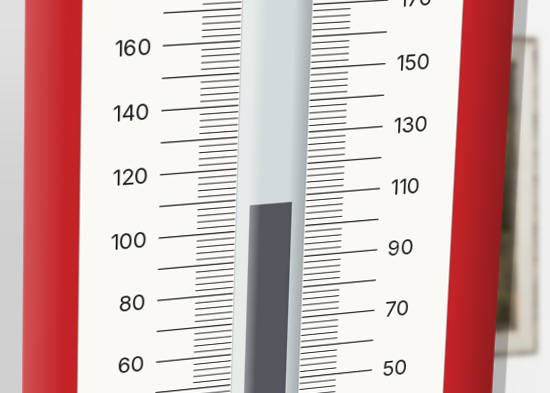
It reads value=108 unit=mmHg
